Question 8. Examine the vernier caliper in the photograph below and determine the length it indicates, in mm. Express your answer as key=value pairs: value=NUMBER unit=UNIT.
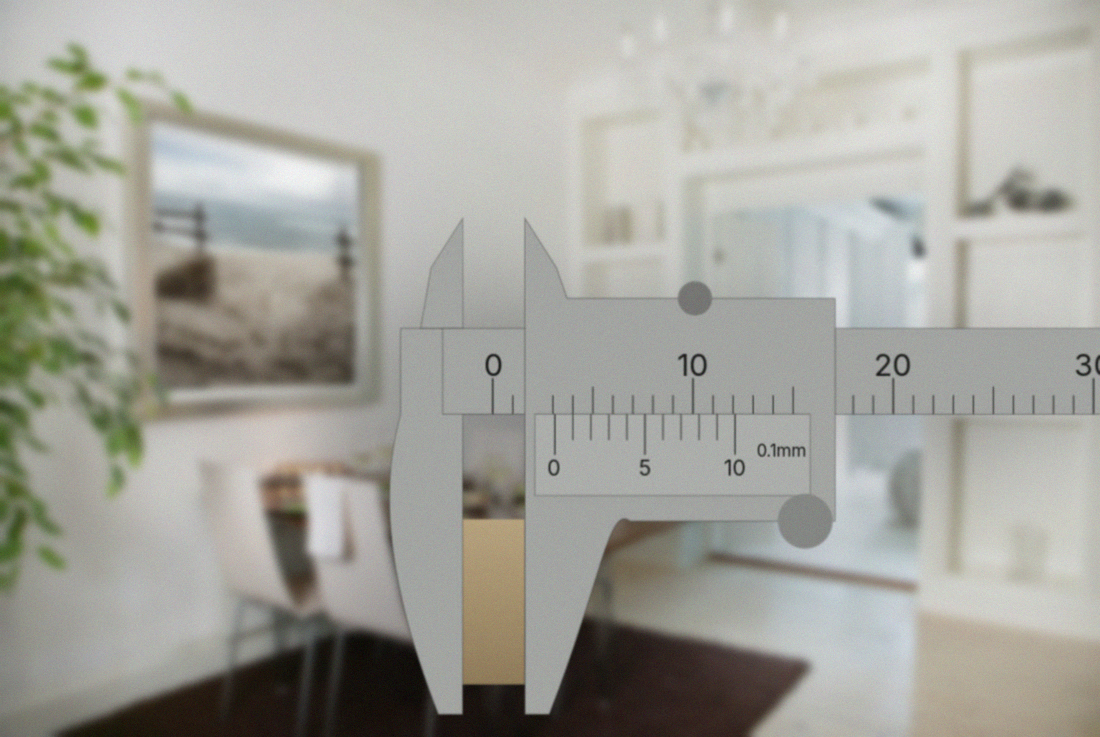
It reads value=3.1 unit=mm
